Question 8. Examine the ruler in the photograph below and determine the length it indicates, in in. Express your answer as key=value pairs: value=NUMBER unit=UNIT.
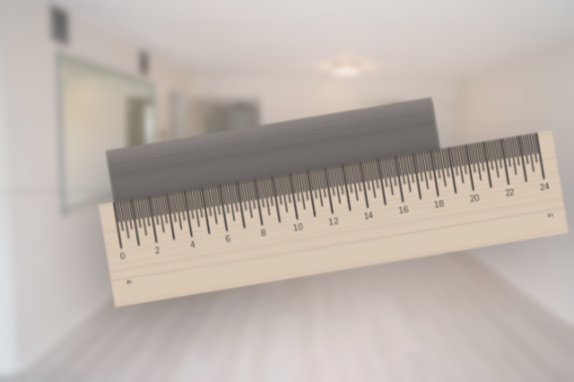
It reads value=18.5 unit=in
